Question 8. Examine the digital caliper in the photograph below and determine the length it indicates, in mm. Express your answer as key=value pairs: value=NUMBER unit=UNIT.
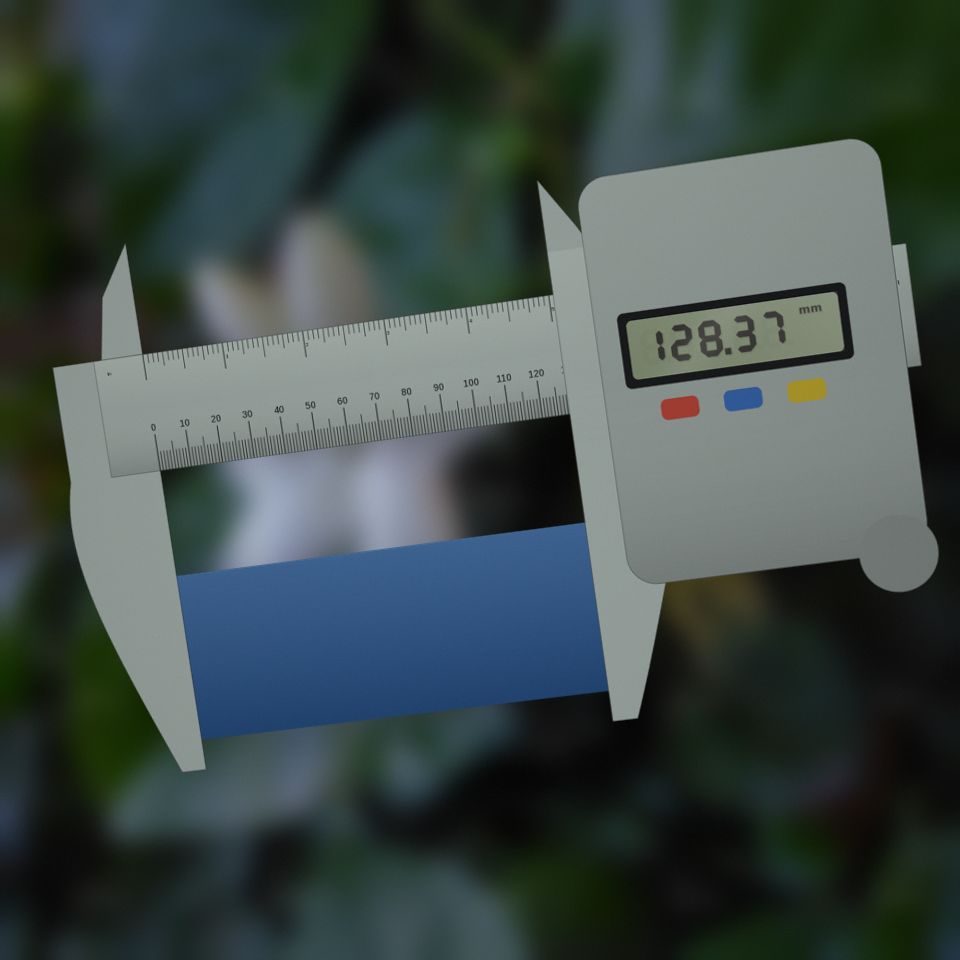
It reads value=128.37 unit=mm
